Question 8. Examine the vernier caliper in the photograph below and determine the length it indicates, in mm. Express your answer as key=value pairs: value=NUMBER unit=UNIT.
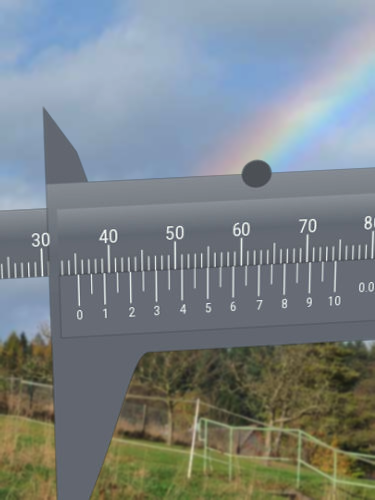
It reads value=35.4 unit=mm
